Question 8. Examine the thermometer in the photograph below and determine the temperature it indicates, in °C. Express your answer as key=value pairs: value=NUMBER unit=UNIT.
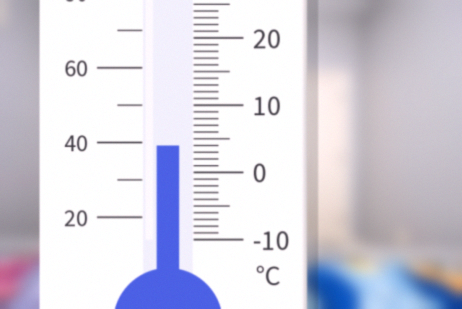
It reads value=4 unit=°C
